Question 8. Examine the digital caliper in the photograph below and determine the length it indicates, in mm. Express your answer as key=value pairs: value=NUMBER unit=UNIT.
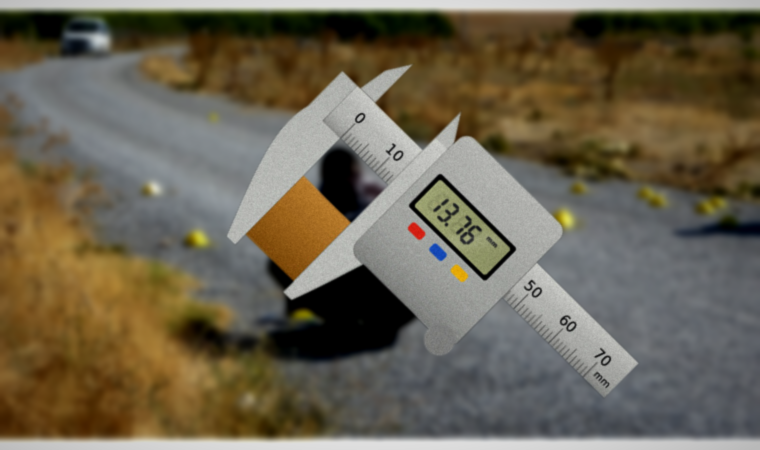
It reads value=13.76 unit=mm
